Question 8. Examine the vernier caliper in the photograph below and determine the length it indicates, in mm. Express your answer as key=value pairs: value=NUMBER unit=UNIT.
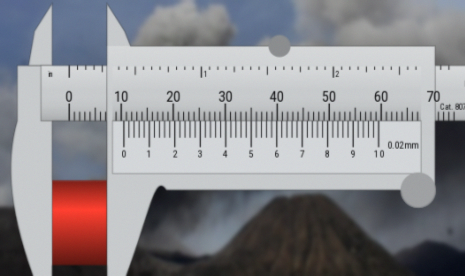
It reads value=10.5 unit=mm
